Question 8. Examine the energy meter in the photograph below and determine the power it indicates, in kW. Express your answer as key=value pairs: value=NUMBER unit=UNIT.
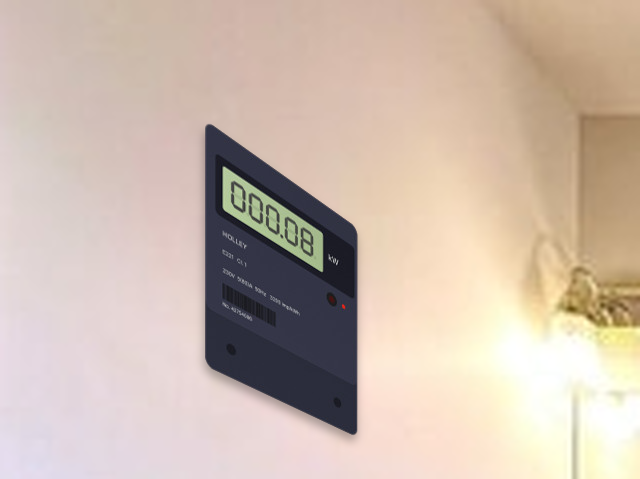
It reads value=0.08 unit=kW
